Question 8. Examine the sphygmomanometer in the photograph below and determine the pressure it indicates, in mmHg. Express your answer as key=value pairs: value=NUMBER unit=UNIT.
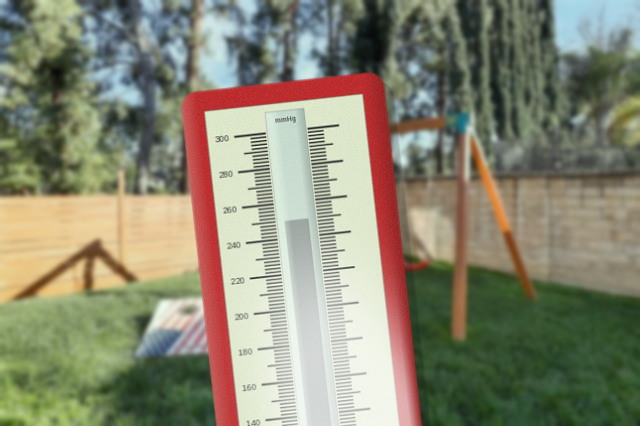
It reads value=250 unit=mmHg
